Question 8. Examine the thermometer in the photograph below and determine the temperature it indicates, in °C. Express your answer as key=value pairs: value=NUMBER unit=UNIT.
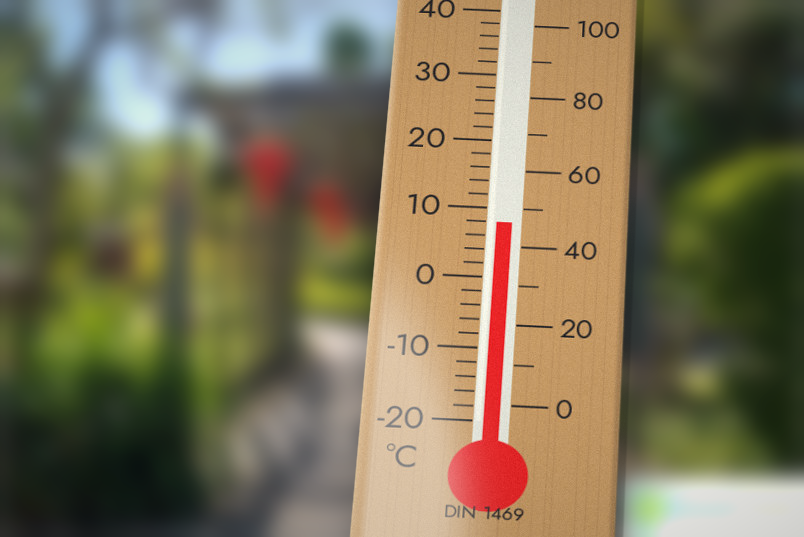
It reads value=8 unit=°C
